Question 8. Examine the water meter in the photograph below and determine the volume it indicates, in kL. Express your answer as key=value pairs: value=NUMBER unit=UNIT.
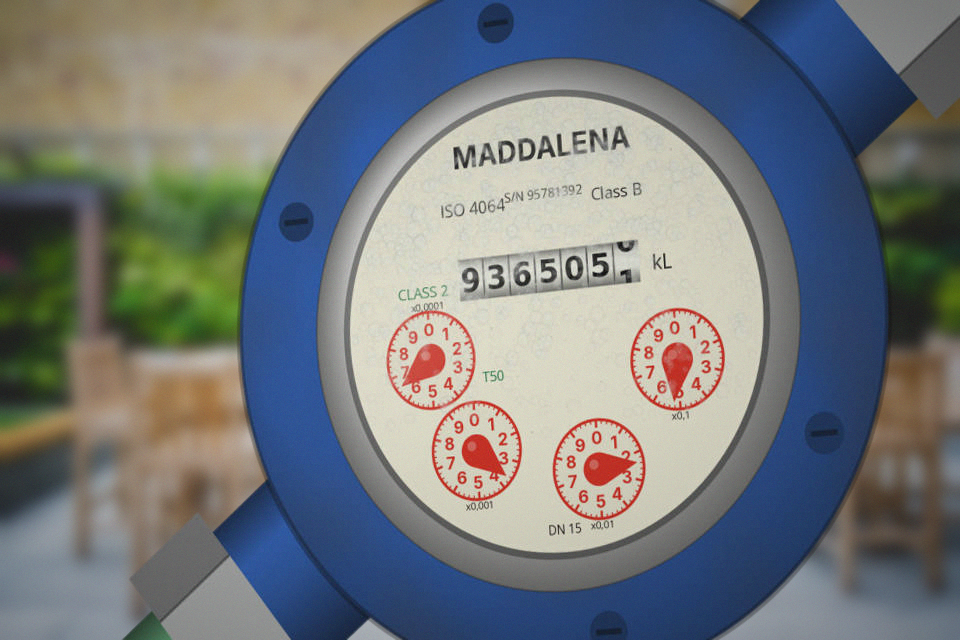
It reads value=9365050.5236 unit=kL
